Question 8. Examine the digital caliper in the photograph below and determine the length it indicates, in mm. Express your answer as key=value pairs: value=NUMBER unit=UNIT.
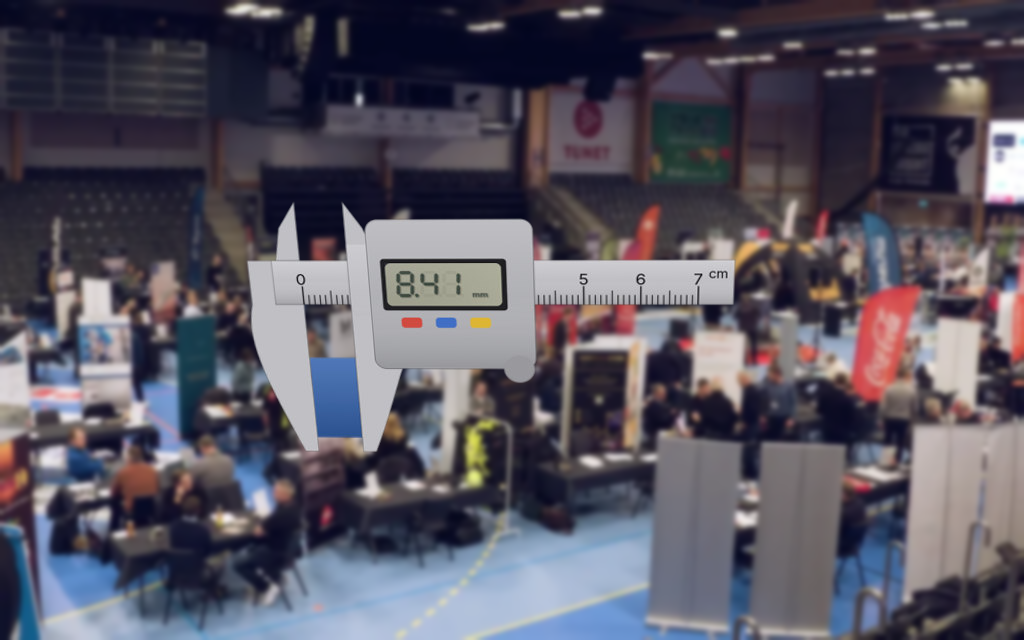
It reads value=8.41 unit=mm
